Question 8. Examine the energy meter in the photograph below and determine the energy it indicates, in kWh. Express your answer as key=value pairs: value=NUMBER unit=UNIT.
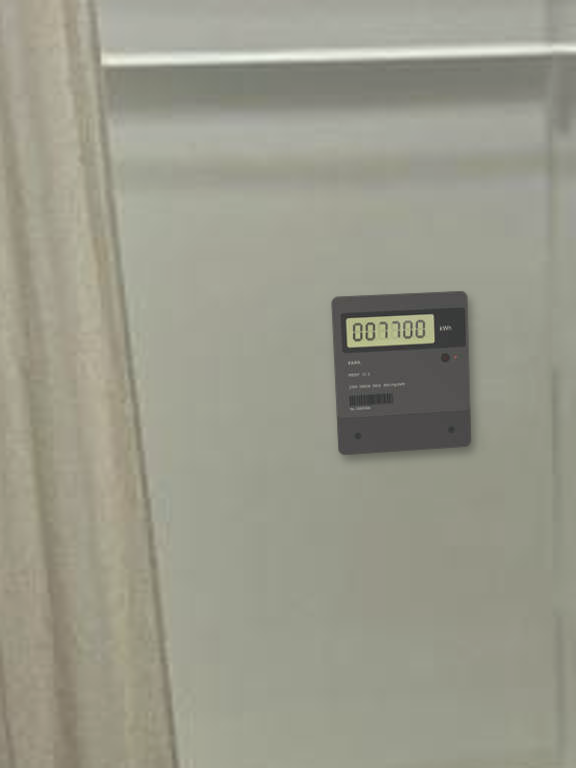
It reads value=7700 unit=kWh
